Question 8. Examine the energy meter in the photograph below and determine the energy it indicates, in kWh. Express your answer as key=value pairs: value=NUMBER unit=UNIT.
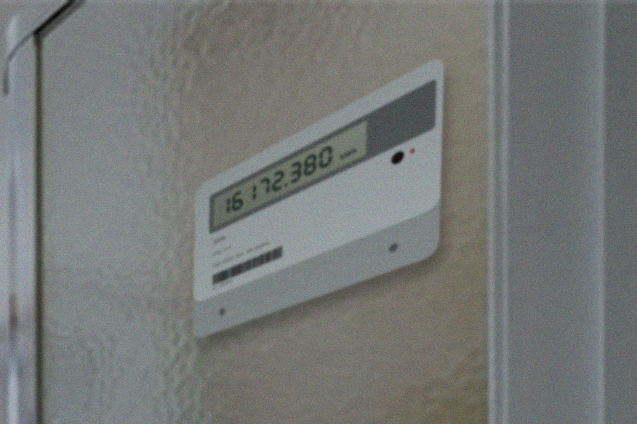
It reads value=16172.380 unit=kWh
